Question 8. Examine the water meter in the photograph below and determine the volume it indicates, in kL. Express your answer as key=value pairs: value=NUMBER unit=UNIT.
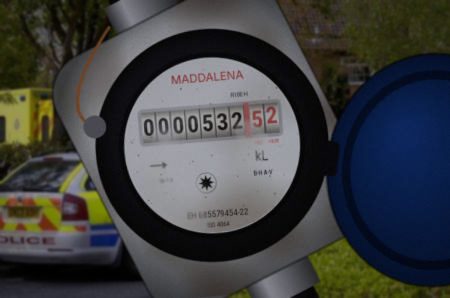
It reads value=532.52 unit=kL
